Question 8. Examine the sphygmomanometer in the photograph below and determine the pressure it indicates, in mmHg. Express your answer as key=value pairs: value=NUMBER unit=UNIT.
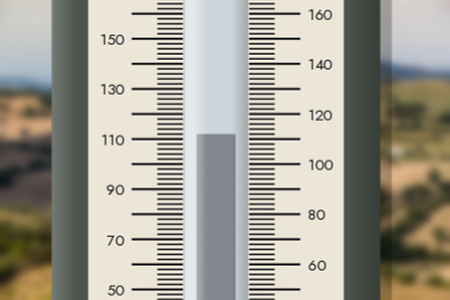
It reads value=112 unit=mmHg
